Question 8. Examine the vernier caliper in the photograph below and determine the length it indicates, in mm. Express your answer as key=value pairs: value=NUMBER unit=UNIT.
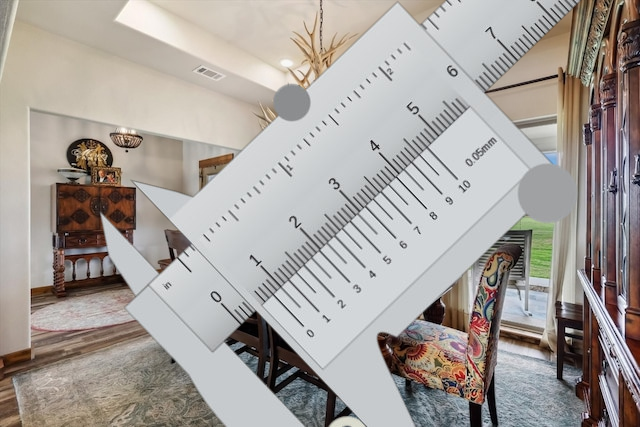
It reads value=8.0 unit=mm
